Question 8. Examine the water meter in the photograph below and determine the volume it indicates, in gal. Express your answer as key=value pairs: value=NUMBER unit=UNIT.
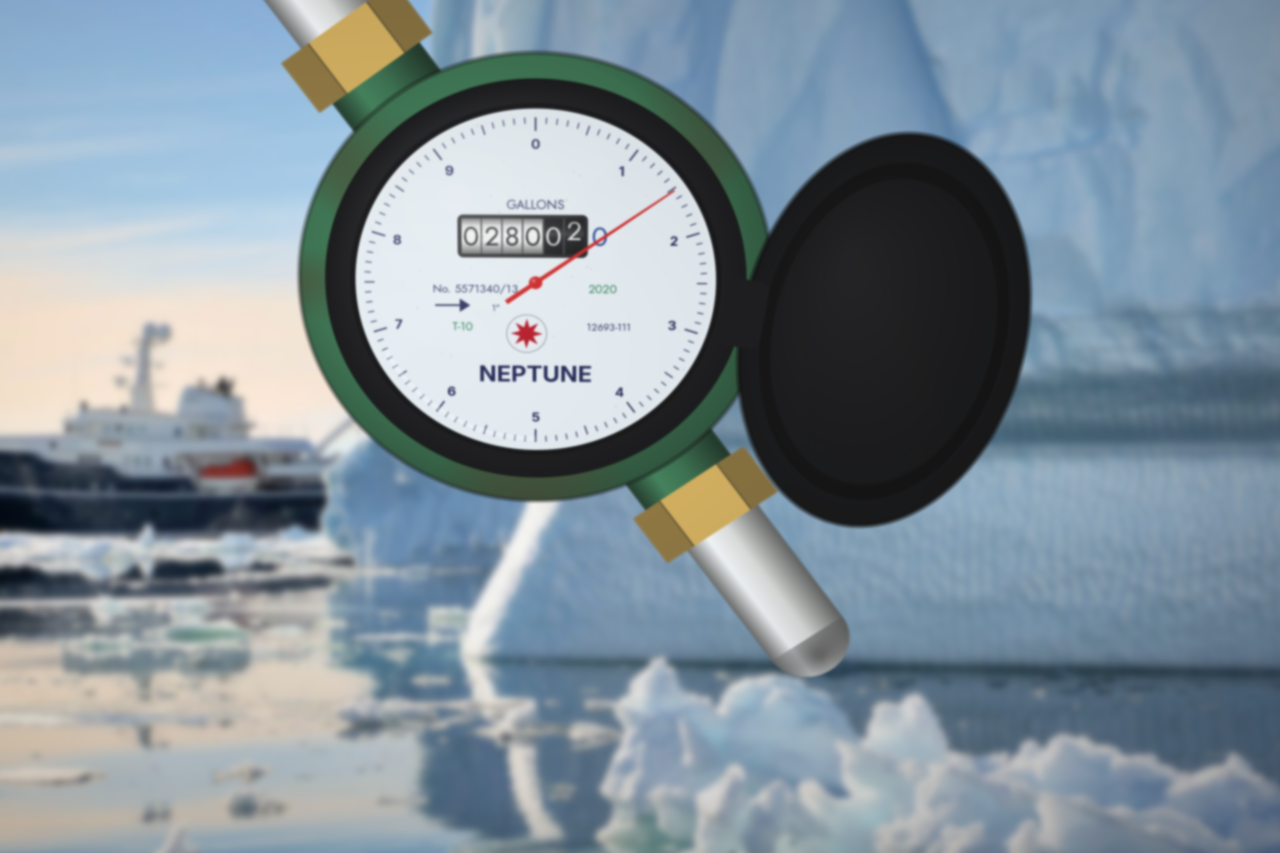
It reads value=280021.5 unit=gal
